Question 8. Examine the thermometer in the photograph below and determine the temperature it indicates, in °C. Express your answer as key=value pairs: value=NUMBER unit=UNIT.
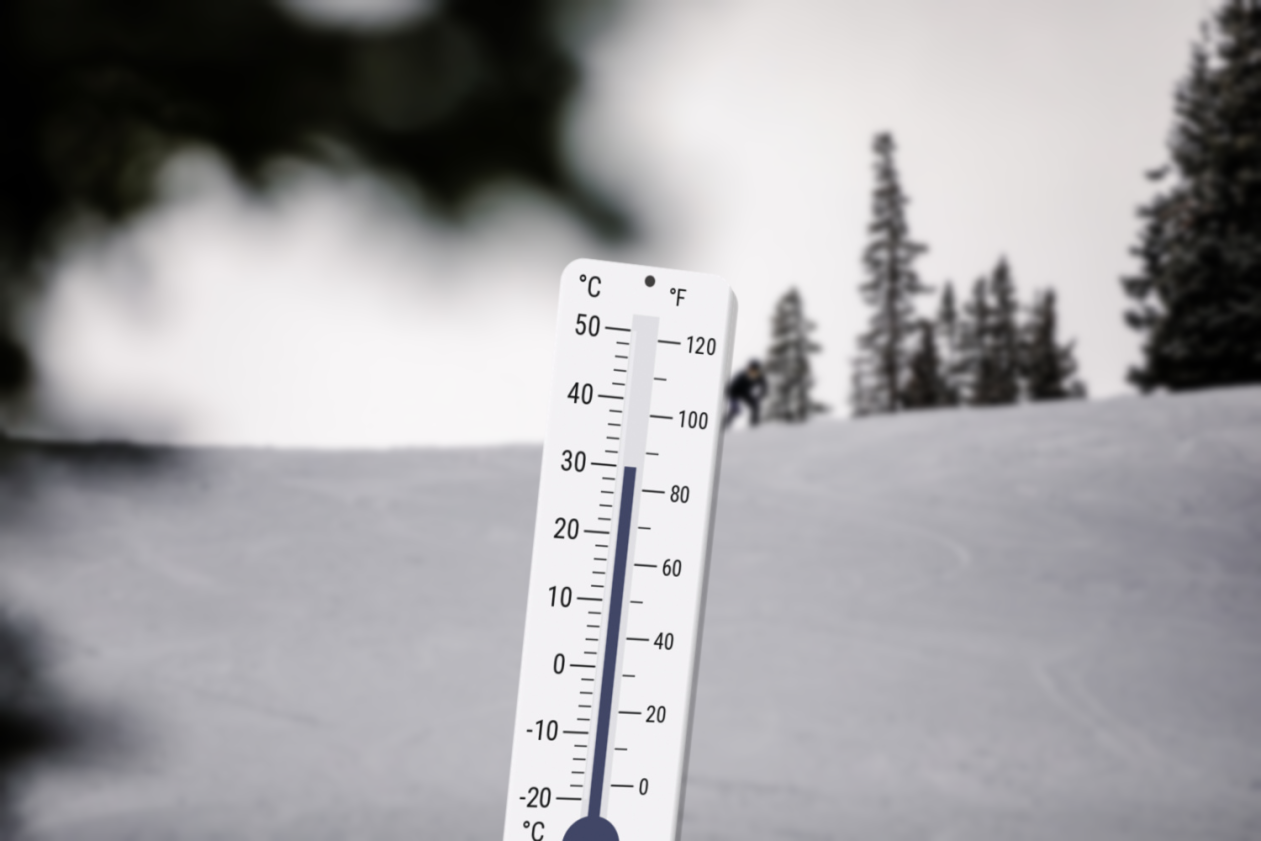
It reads value=30 unit=°C
